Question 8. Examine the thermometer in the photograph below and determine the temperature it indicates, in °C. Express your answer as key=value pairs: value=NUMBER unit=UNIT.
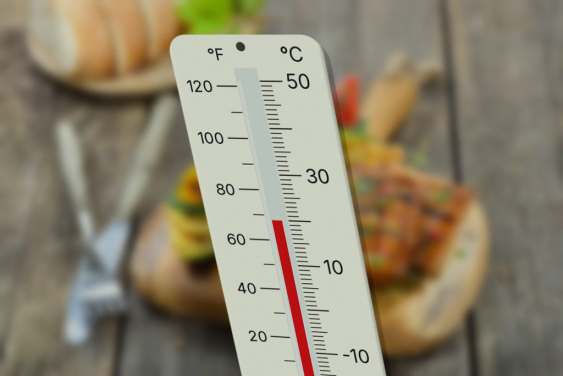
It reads value=20 unit=°C
